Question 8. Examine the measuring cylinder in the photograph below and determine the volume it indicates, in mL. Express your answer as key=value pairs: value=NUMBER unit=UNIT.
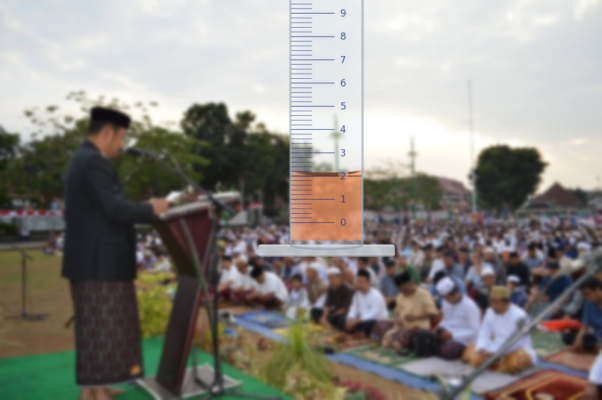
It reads value=2 unit=mL
